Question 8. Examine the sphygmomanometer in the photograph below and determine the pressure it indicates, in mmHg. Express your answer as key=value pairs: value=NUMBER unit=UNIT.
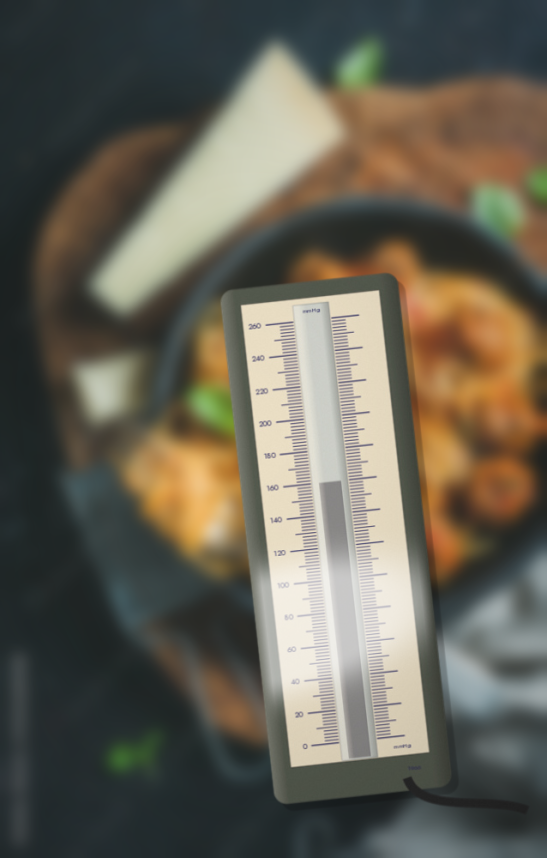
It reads value=160 unit=mmHg
